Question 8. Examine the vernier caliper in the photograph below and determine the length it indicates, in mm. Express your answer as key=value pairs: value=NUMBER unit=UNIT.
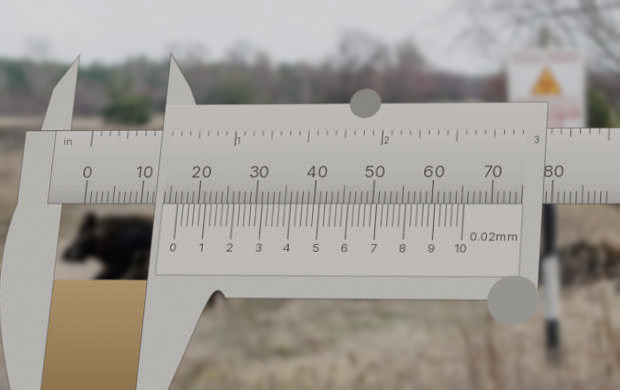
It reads value=16.4 unit=mm
